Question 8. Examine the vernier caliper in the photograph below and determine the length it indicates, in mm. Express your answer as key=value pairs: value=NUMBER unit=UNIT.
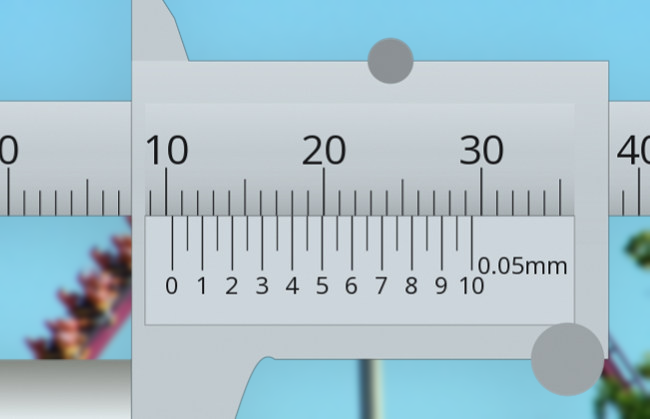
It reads value=10.4 unit=mm
